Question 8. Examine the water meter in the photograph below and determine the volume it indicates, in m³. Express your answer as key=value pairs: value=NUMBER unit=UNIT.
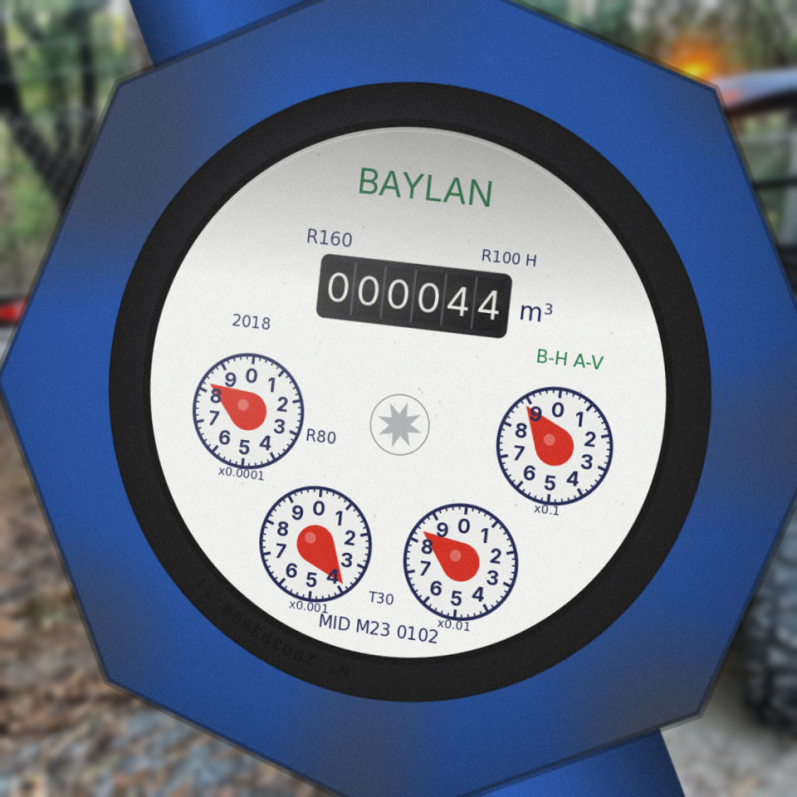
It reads value=44.8838 unit=m³
